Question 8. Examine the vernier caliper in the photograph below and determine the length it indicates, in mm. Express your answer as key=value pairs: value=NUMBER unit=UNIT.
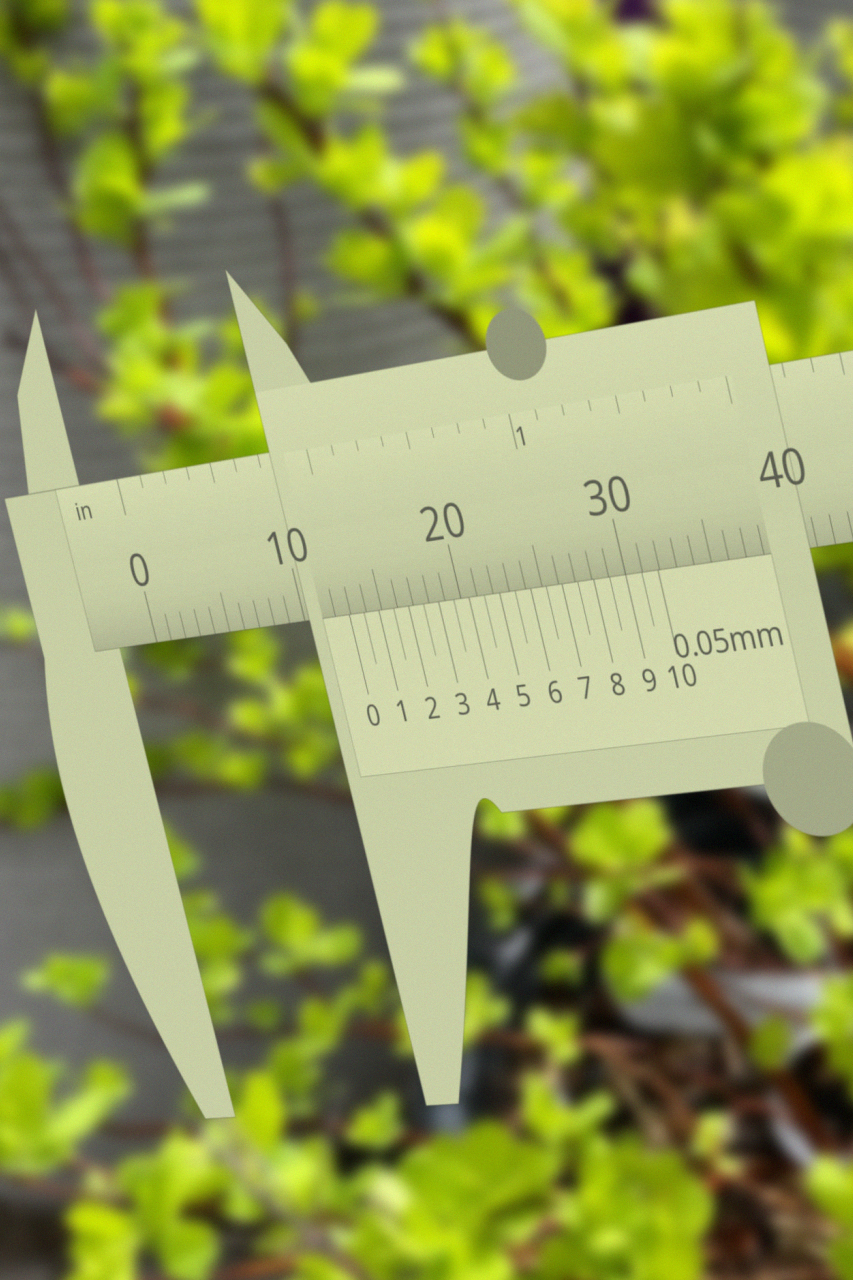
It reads value=12.9 unit=mm
